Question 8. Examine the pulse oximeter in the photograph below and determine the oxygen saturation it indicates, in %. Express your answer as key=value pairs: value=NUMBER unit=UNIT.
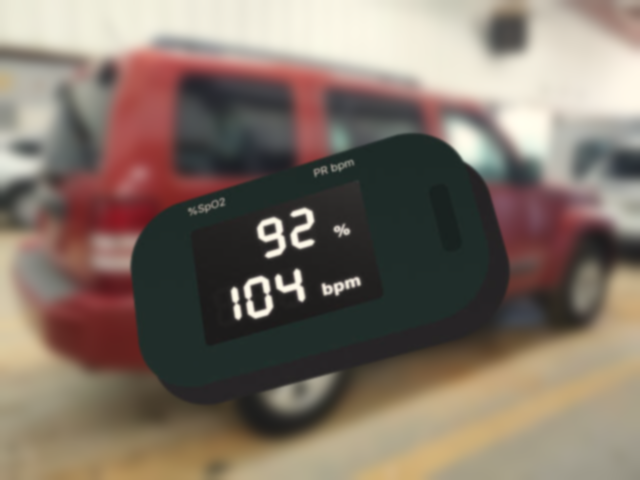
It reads value=92 unit=%
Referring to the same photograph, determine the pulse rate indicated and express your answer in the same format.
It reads value=104 unit=bpm
